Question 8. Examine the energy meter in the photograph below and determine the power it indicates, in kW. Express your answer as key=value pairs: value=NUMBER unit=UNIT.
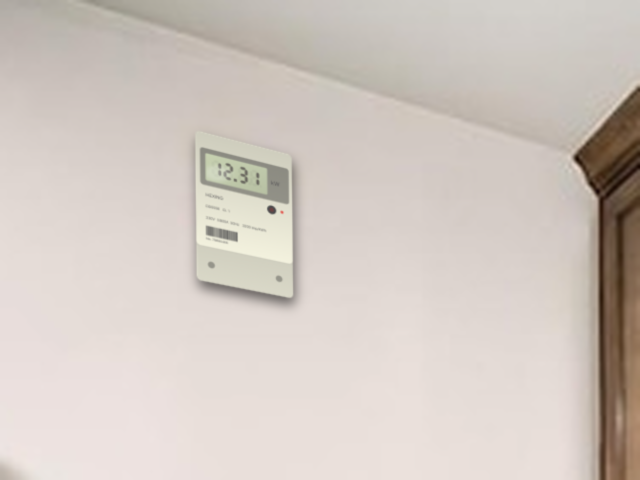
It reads value=12.31 unit=kW
